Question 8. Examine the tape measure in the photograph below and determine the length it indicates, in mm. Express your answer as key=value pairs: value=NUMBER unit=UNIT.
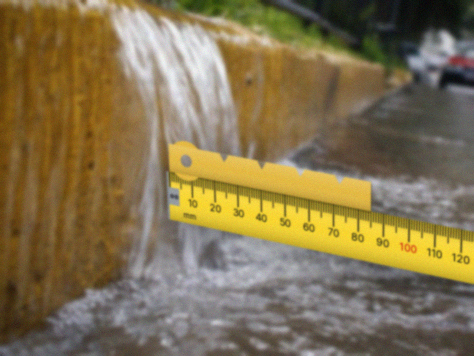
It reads value=85 unit=mm
